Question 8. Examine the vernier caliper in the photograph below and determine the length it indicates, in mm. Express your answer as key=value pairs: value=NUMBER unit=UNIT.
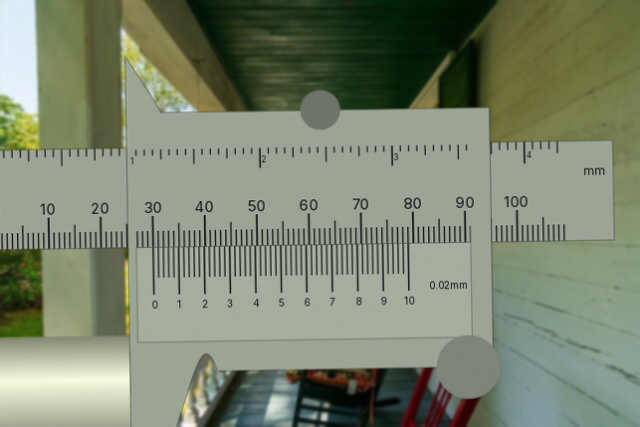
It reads value=30.0 unit=mm
